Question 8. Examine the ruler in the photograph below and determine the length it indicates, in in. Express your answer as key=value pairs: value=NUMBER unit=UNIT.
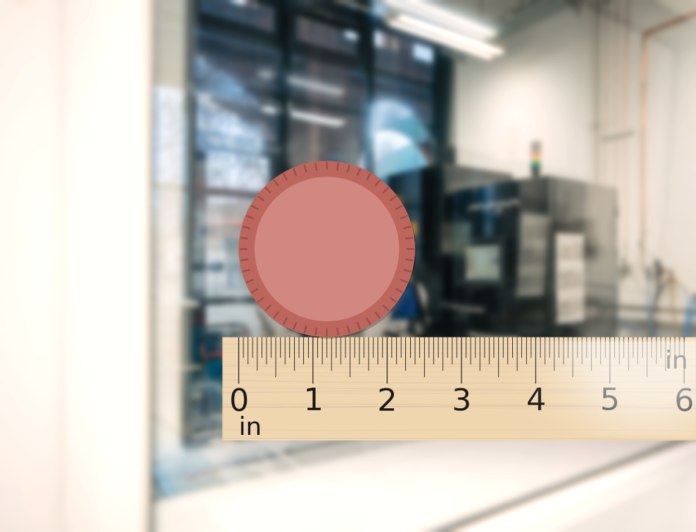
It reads value=2.375 unit=in
